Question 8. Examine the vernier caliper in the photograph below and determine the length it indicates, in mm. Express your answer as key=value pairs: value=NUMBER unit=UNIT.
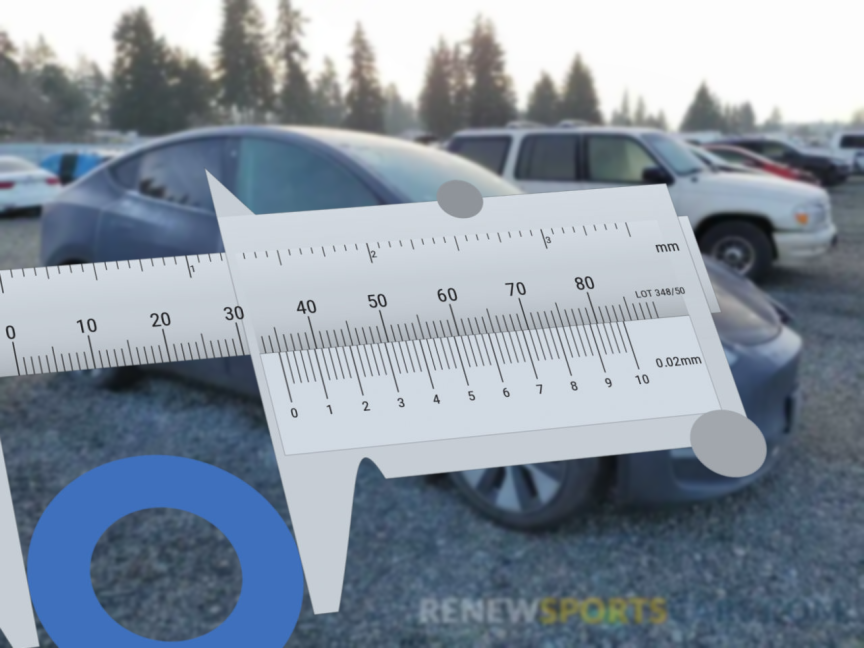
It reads value=34.8 unit=mm
